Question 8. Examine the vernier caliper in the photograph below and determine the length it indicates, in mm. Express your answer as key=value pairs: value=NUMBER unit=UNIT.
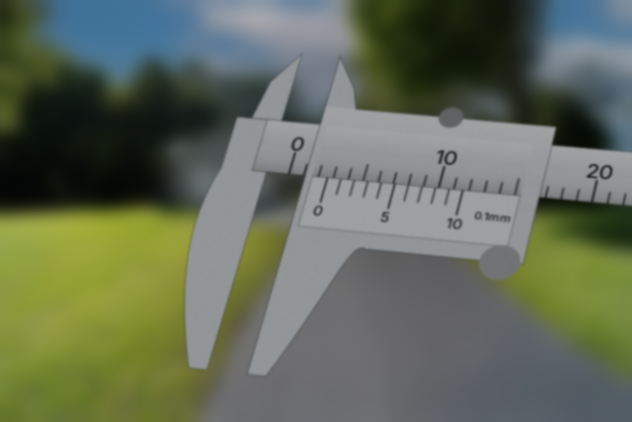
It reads value=2.6 unit=mm
